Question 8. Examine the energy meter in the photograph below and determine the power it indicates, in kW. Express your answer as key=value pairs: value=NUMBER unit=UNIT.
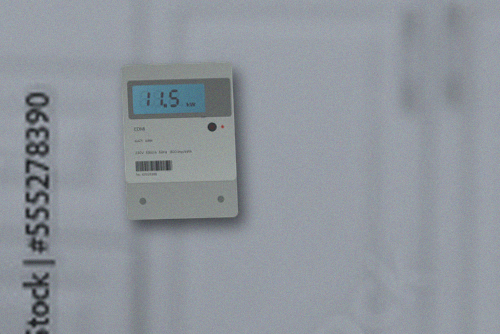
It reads value=11.5 unit=kW
